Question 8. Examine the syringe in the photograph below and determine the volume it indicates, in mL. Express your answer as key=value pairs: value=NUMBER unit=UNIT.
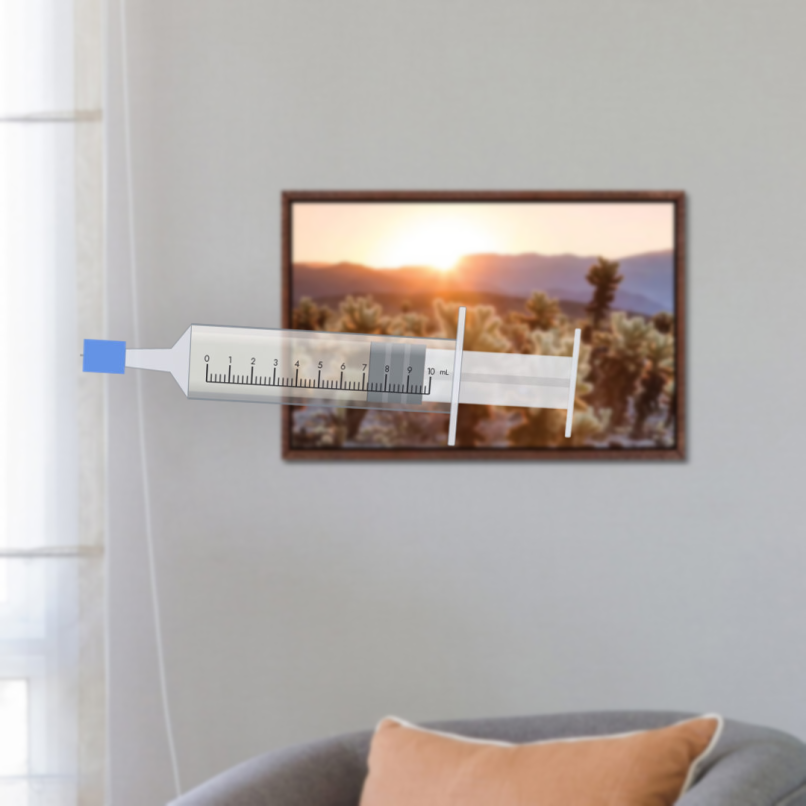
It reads value=7.2 unit=mL
